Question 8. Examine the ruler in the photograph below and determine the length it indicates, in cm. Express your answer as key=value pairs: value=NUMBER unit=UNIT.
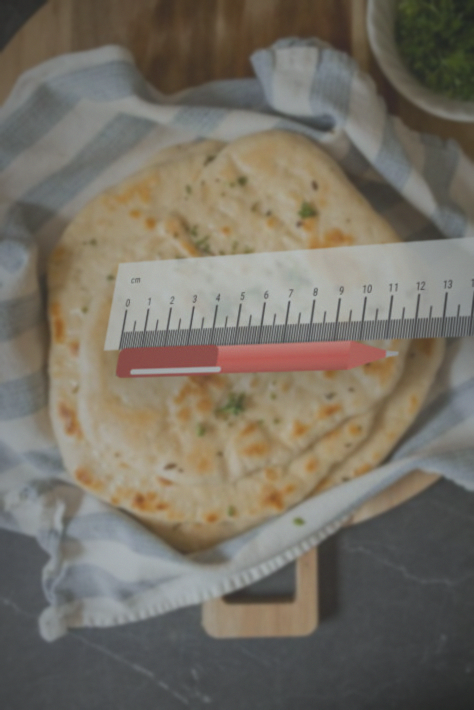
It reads value=11.5 unit=cm
